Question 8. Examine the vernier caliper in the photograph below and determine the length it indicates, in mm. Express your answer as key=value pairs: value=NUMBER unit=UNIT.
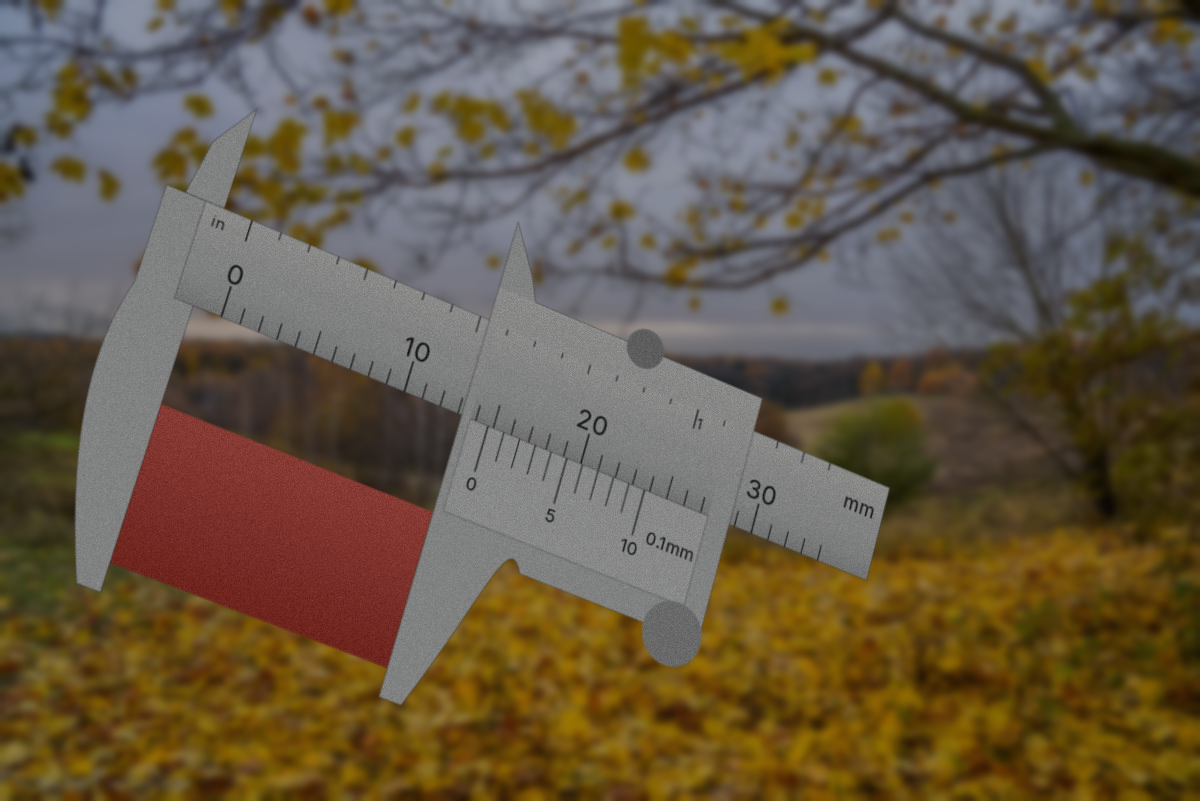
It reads value=14.7 unit=mm
